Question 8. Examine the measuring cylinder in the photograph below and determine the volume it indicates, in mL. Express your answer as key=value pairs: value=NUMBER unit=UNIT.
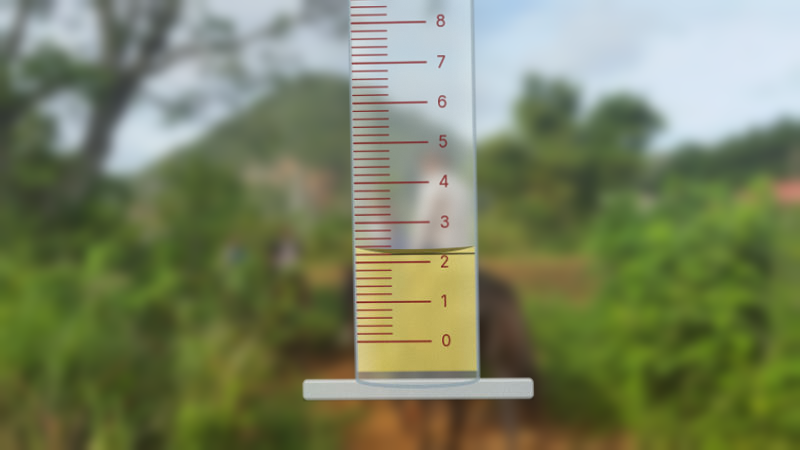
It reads value=2.2 unit=mL
